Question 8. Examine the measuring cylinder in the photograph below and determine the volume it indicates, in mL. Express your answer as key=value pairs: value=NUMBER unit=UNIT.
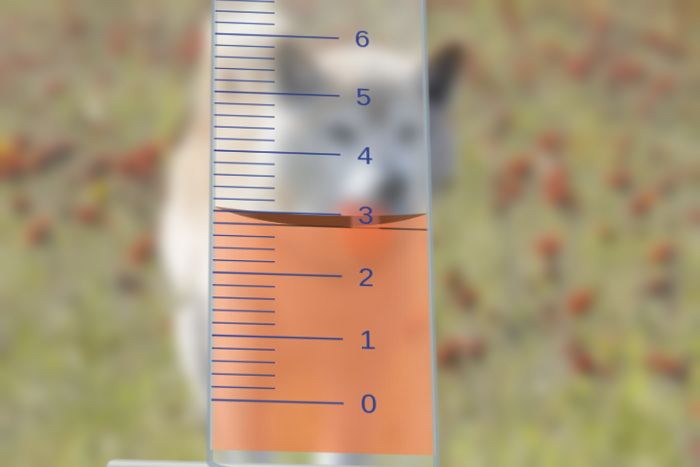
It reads value=2.8 unit=mL
